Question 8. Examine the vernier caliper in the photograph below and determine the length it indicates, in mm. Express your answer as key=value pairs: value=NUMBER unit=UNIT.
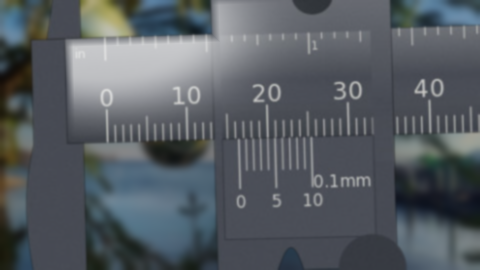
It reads value=16.4 unit=mm
